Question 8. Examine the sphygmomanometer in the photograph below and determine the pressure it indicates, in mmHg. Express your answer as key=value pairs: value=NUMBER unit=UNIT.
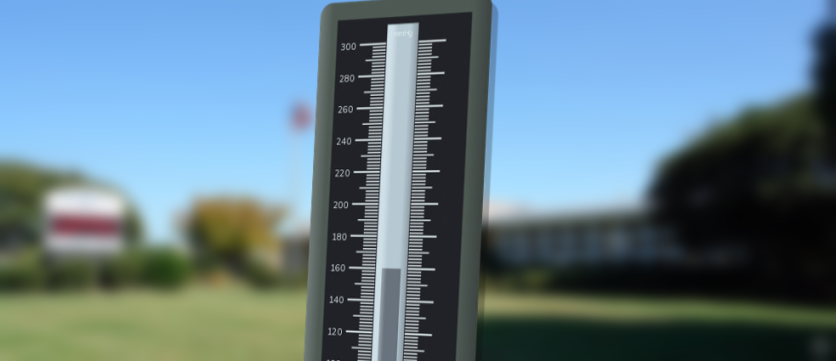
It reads value=160 unit=mmHg
